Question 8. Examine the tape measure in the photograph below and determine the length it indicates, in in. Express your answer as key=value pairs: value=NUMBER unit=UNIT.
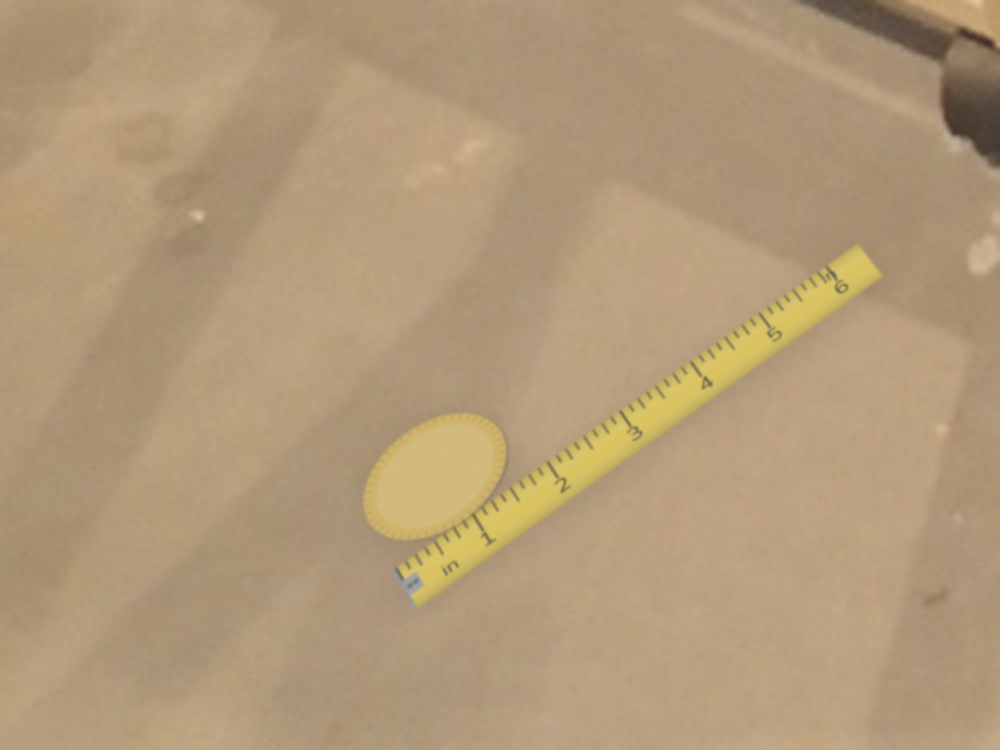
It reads value=1.75 unit=in
